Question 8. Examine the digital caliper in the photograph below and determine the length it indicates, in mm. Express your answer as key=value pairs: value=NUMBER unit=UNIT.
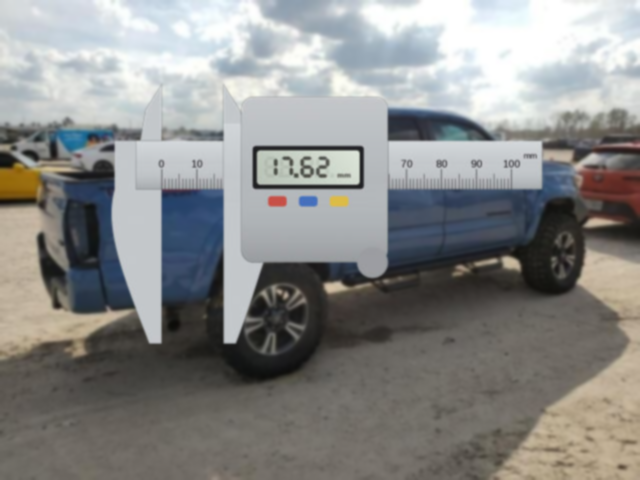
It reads value=17.62 unit=mm
